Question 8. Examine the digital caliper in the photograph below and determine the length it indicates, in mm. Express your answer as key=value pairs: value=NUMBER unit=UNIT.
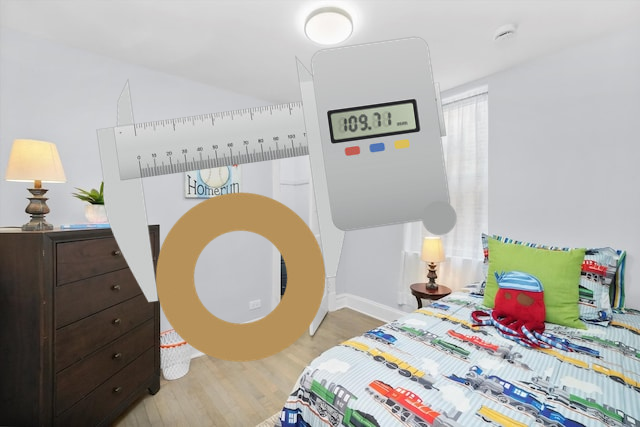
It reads value=109.71 unit=mm
